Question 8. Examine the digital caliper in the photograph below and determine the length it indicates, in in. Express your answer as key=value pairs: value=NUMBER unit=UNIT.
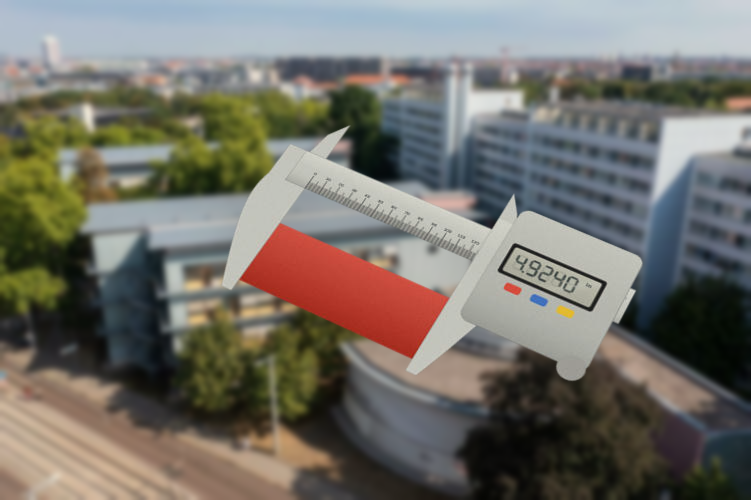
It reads value=4.9240 unit=in
